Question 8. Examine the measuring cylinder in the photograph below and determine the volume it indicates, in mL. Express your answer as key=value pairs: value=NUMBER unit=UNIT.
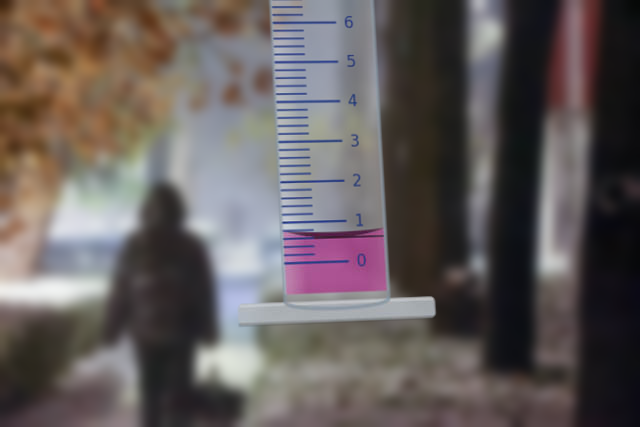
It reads value=0.6 unit=mL
